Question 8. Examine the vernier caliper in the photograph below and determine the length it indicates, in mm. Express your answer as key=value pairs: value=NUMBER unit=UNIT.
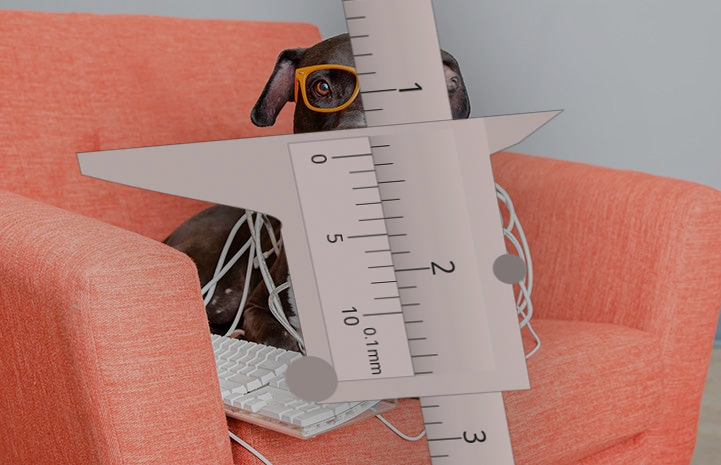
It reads value=13.4 unit=mm
